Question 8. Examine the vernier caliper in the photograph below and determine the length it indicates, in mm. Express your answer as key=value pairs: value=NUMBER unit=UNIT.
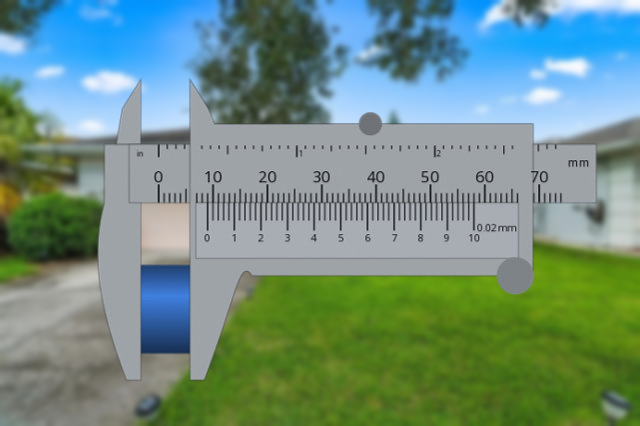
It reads value=9.0 unit=mm
